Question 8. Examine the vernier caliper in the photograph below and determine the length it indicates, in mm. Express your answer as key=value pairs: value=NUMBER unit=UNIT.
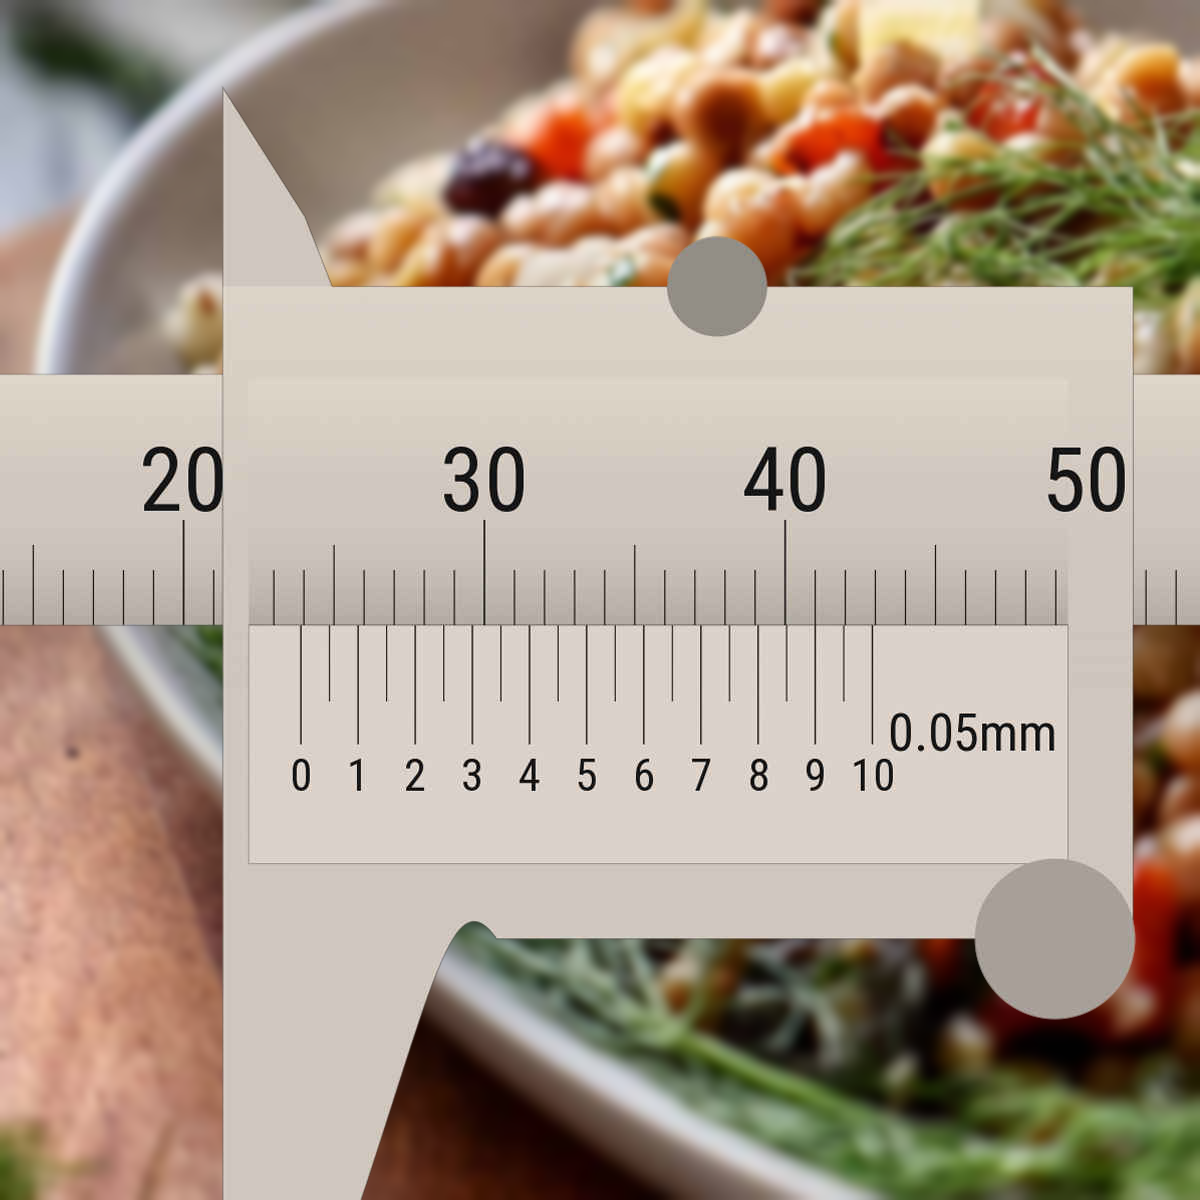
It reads value=23.90 unit=mm
